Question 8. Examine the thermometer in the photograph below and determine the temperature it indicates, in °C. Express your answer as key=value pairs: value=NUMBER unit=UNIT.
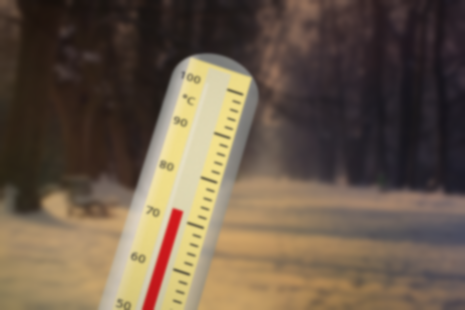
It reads value=72 unit=°C
